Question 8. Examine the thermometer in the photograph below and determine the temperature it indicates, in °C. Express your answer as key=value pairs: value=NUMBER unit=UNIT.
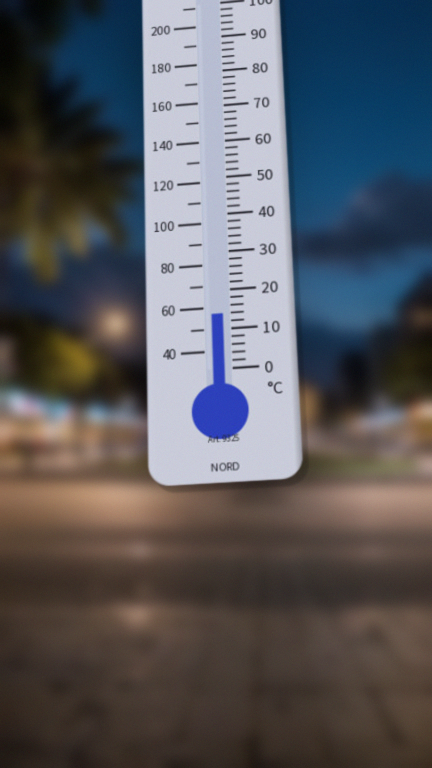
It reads value=14 unit=°C
